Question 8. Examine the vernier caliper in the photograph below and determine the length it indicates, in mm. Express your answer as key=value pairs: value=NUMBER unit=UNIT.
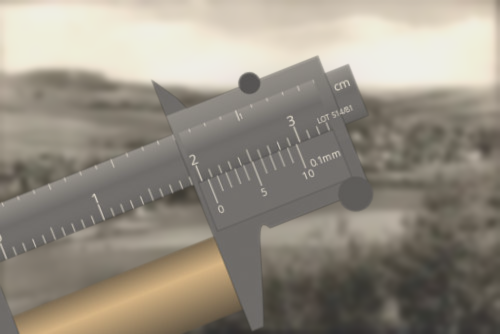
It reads value=20.6 unit=mm
